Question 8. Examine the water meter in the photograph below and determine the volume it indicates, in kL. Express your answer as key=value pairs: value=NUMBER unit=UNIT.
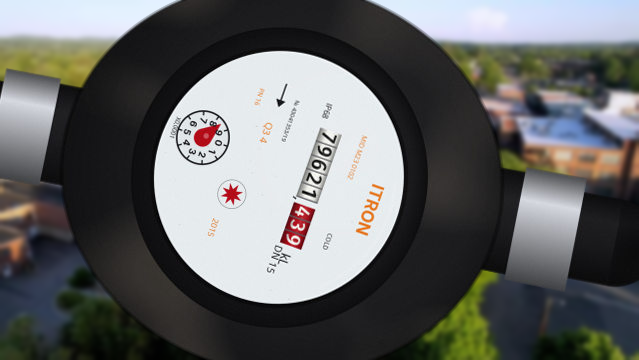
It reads value=79621.4398 unit=kL
